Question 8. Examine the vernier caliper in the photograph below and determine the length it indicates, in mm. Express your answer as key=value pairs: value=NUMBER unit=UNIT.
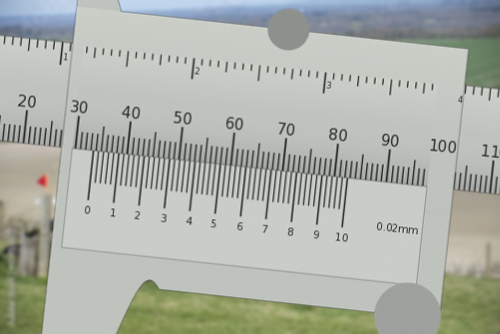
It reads value=33.5 unit=mm
